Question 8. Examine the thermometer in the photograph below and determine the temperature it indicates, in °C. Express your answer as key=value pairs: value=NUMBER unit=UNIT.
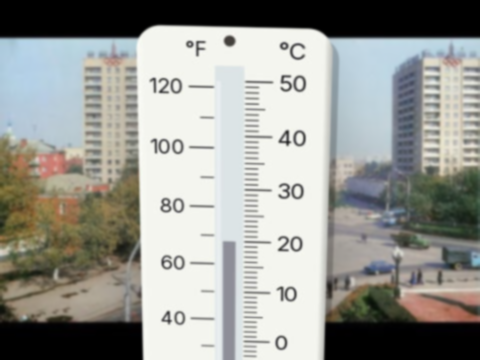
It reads value=20 unit=°C
